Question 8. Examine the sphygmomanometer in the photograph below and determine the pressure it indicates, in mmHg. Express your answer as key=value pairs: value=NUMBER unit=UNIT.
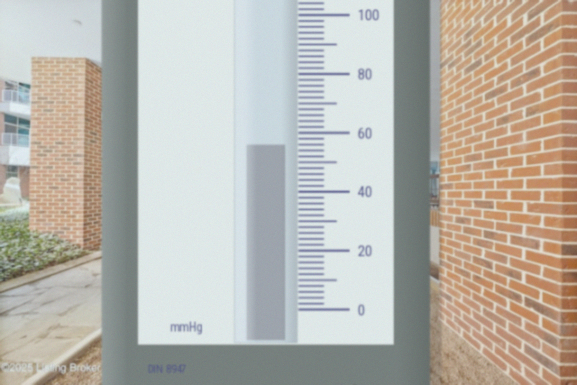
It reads value=56 unit=mmHg
